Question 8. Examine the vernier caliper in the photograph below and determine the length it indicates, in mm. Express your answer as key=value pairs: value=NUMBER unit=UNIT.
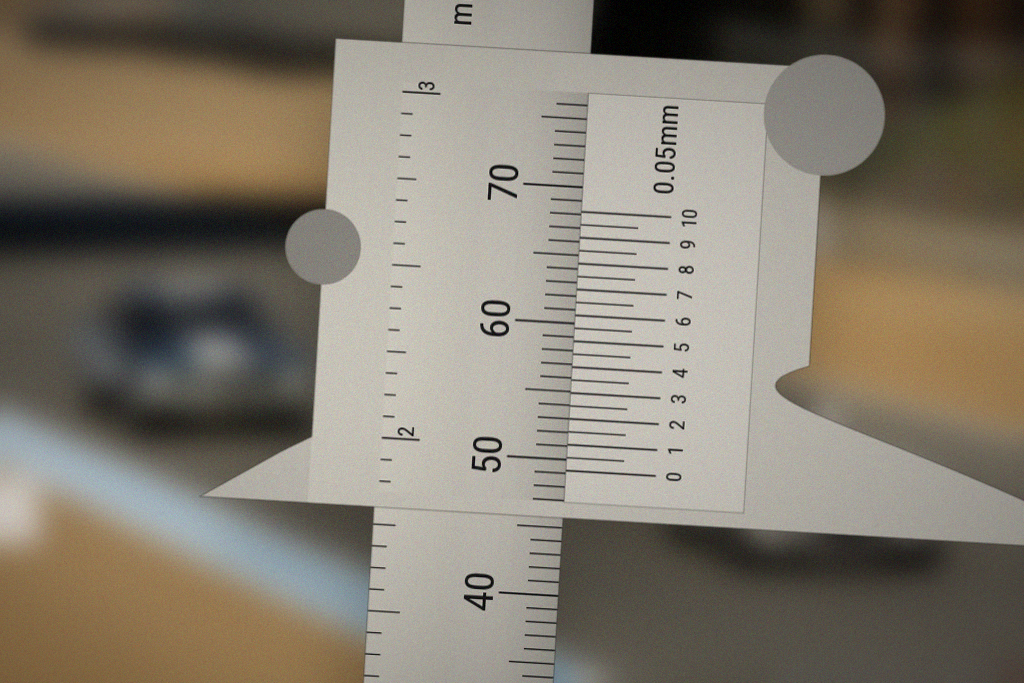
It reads value=49.2 unit=mm
